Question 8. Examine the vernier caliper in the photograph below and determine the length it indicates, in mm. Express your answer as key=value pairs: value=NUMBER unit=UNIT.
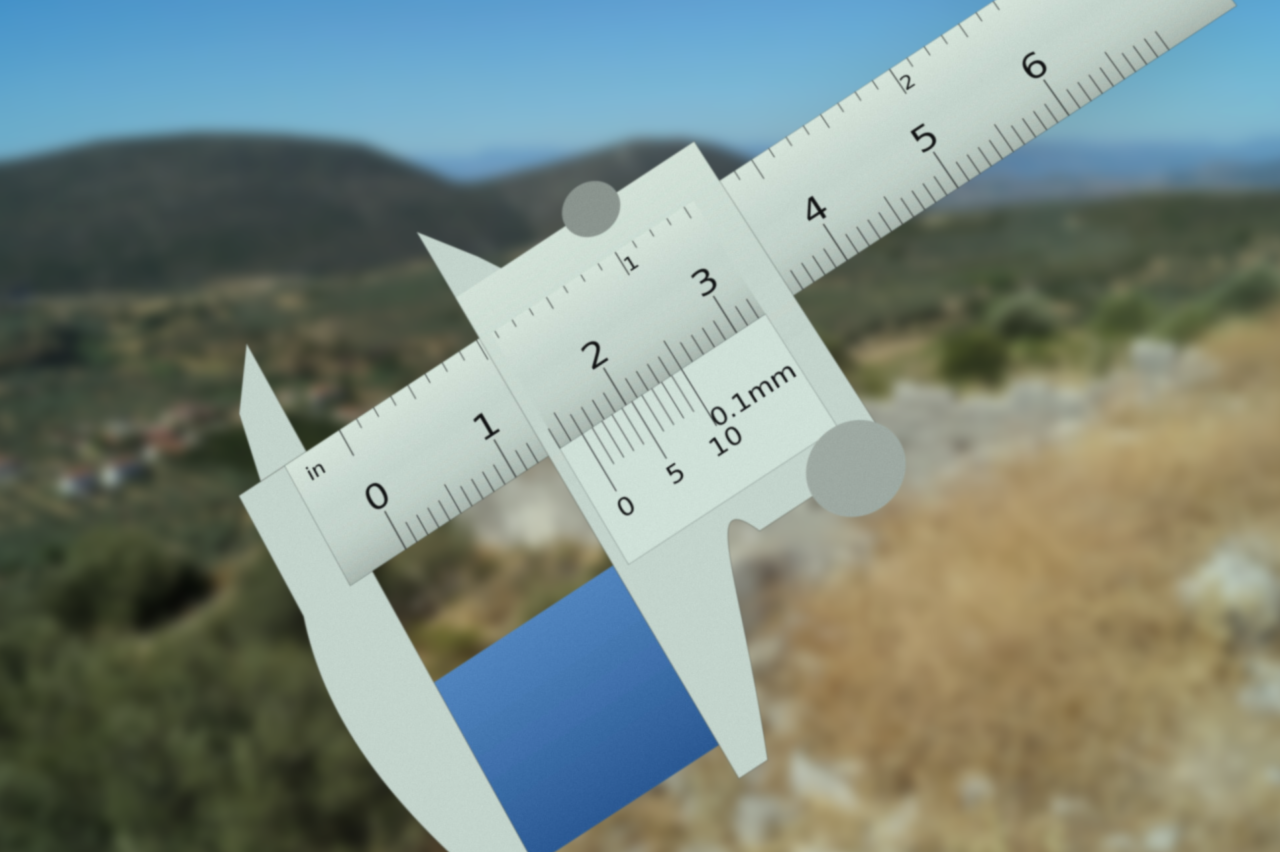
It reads value=16.0 unit=mm
